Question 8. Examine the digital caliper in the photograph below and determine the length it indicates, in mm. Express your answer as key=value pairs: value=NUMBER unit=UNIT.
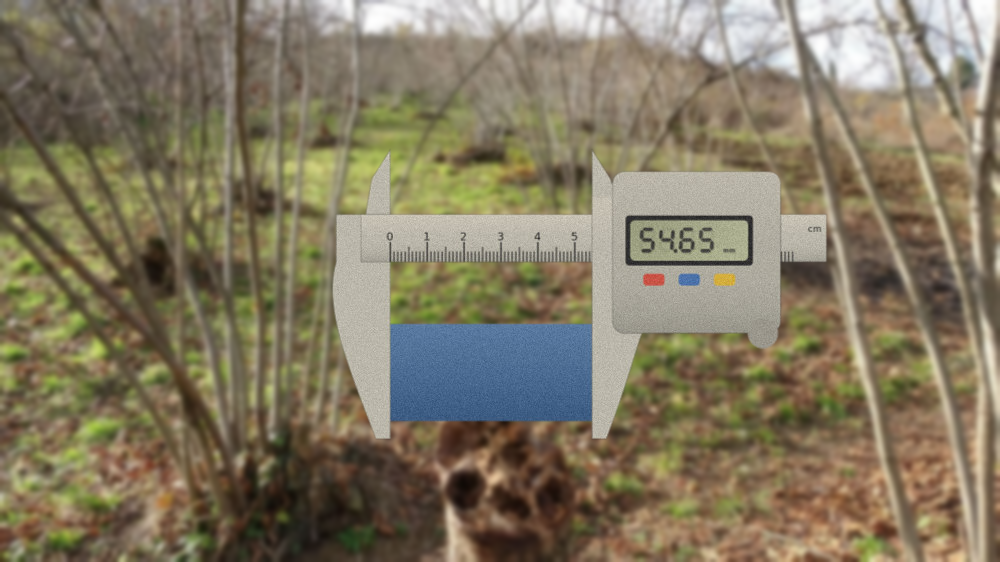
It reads value=54.65 unit=mm
